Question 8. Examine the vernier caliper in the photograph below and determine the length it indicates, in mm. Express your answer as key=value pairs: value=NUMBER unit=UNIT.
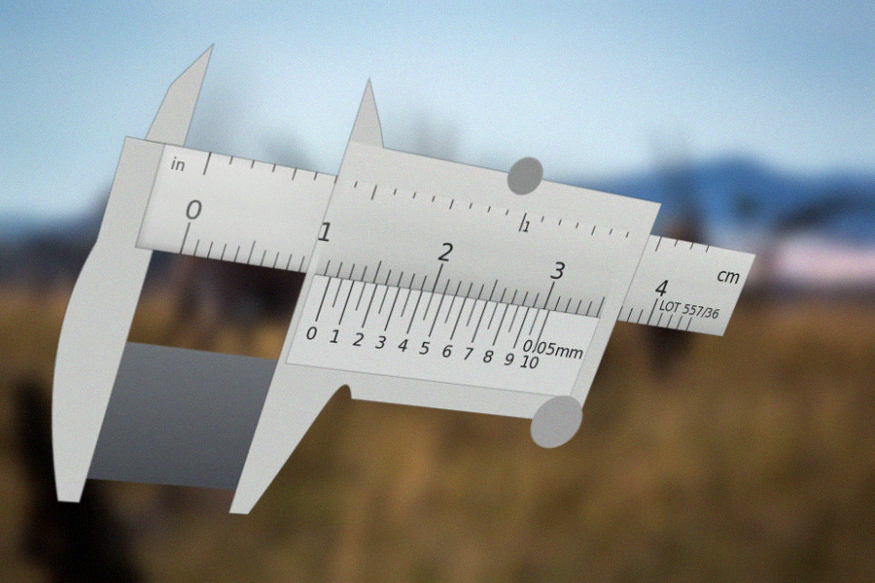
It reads value=11.5 unit=mm
